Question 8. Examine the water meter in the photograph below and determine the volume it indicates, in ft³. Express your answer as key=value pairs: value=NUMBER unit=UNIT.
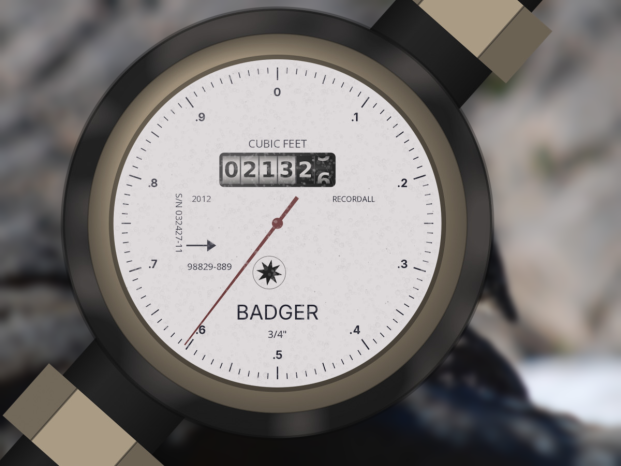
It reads value=21325.60 unit=ft³
